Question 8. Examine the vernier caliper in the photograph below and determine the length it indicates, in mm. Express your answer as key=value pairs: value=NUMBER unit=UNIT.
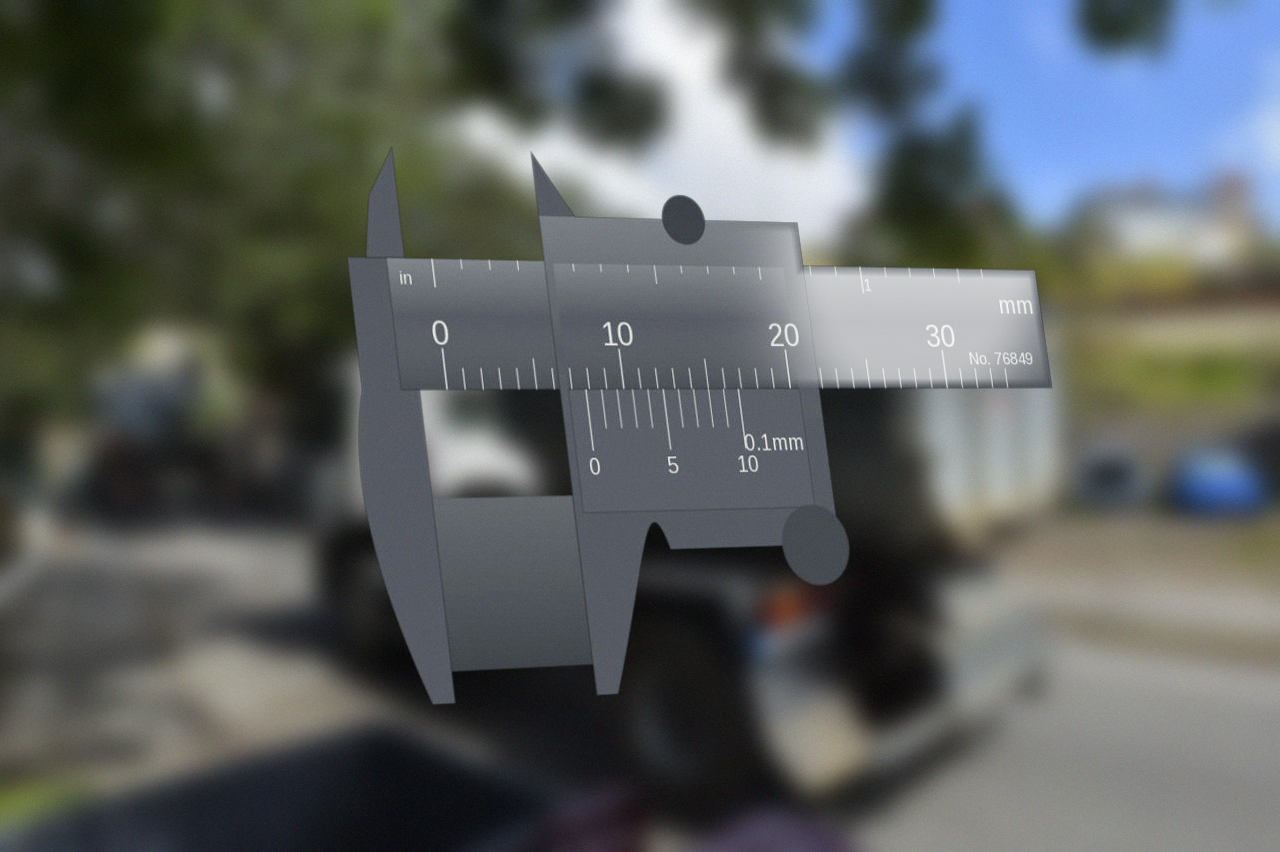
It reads value=7.8 unit=mm
